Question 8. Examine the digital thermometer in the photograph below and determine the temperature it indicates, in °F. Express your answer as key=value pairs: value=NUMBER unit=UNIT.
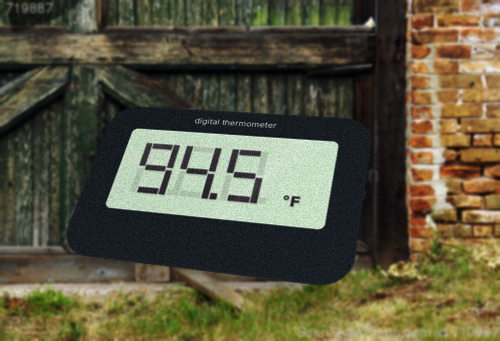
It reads value=94.5 unit=°F
